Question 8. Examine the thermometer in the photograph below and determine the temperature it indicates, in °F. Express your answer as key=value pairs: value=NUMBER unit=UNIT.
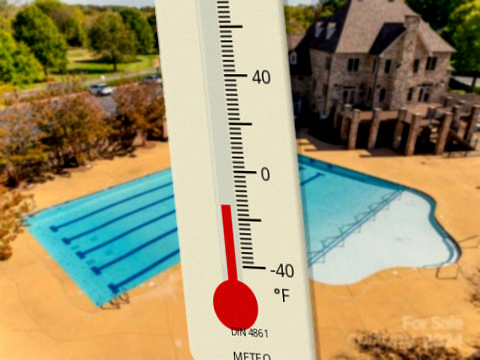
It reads value=-14 unit=°F
